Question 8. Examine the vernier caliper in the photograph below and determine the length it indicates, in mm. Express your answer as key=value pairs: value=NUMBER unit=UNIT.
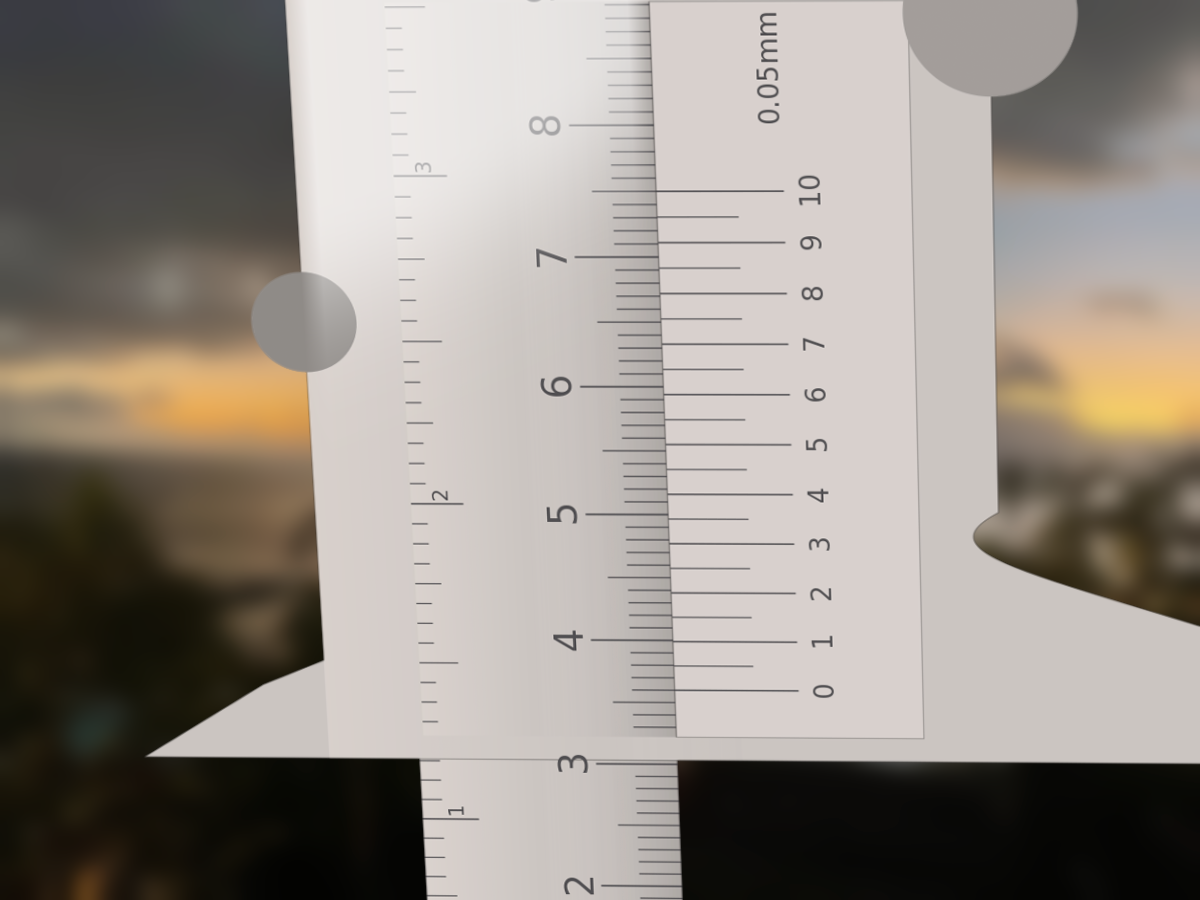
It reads value=36.0 unit=mm
